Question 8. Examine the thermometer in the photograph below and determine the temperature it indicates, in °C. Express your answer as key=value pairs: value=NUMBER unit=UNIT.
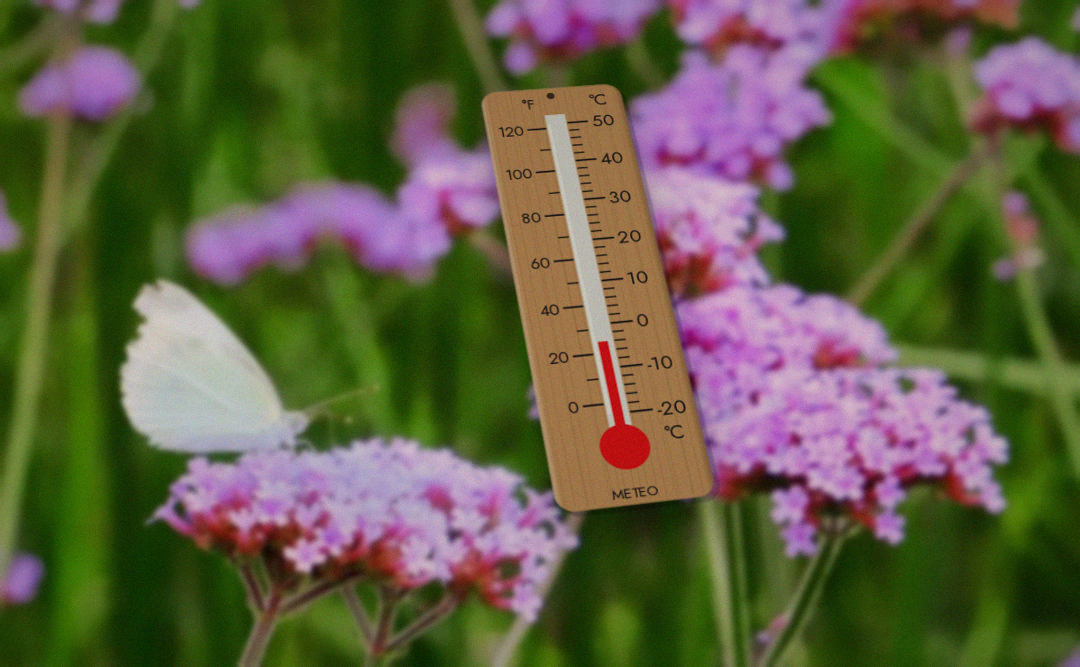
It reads value=-4 unit=°C
